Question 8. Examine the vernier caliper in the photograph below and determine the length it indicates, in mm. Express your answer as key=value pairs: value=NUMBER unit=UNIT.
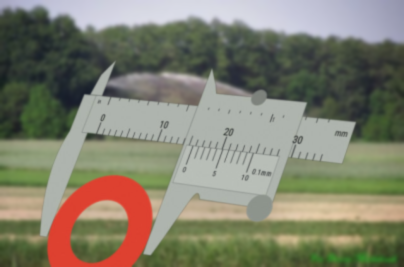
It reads value=15.6 unit=mm
